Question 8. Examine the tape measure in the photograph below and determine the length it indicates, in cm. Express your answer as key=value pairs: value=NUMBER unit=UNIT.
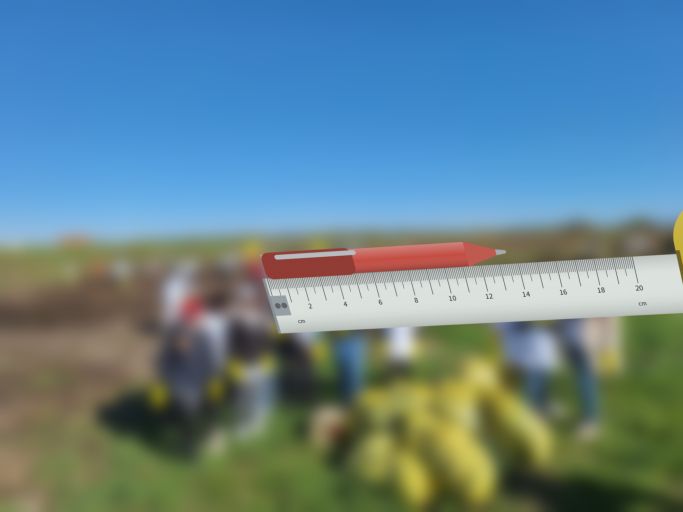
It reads value=13.5 unit=cm
